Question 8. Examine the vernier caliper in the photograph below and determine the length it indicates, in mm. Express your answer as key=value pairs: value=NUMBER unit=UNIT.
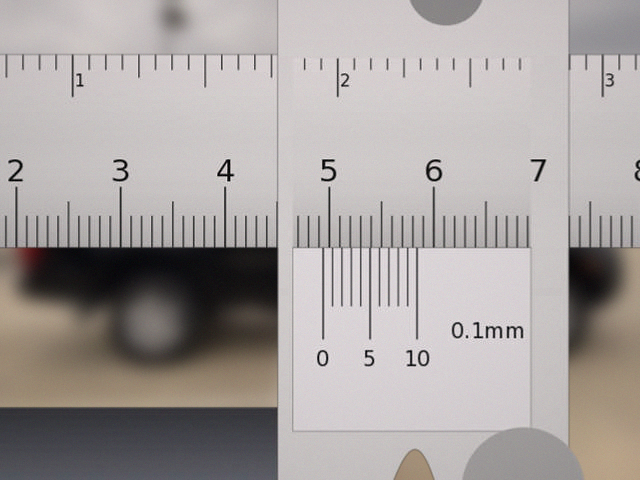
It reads value=49.4 unit=mm
